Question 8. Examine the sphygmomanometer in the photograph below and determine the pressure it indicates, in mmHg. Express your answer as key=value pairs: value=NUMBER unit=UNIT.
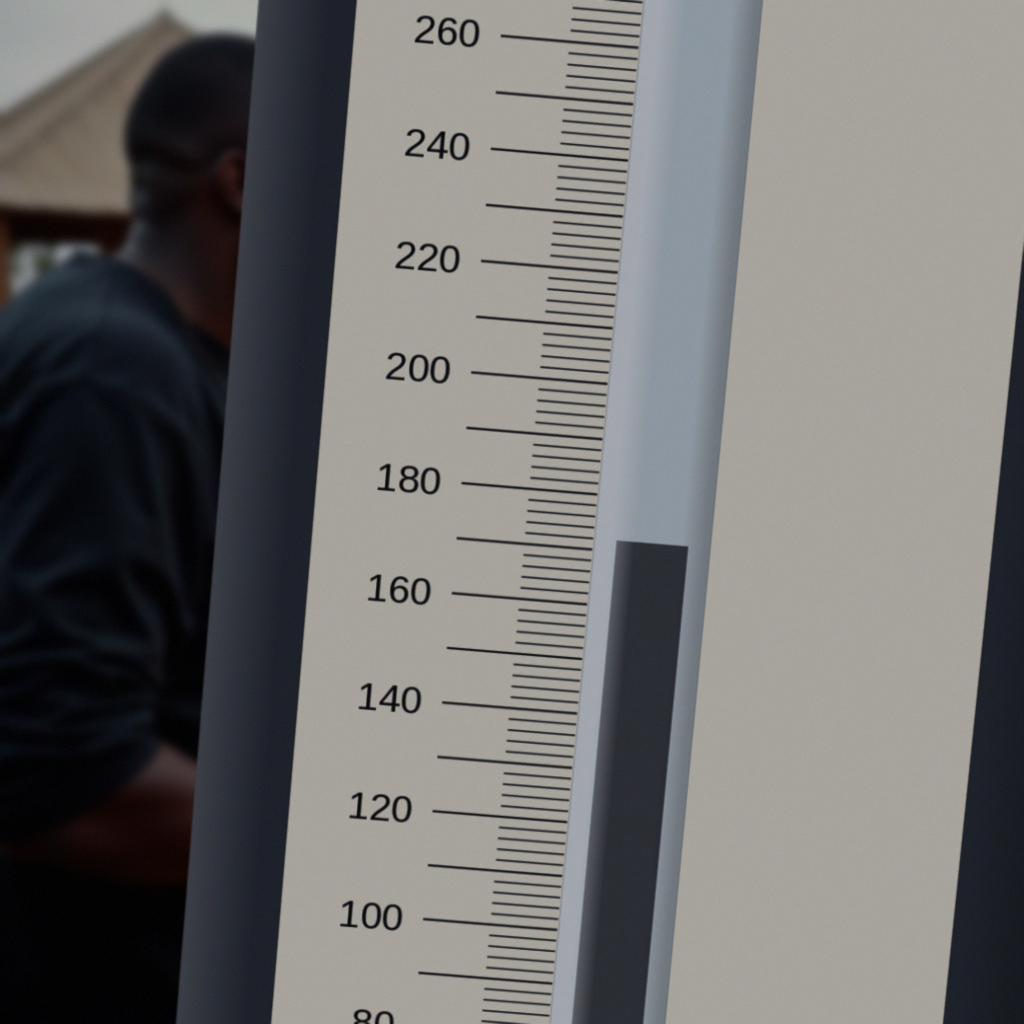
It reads value=172 unit=mmHg
